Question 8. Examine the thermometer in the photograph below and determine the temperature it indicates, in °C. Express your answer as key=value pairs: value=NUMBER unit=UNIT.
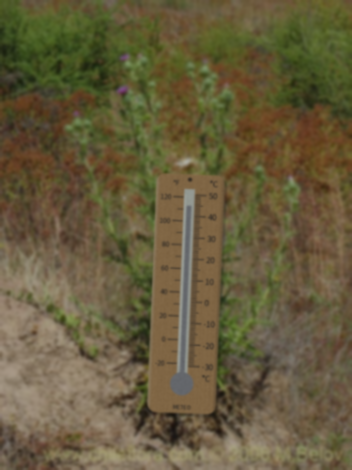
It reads value=45 unit=°C
